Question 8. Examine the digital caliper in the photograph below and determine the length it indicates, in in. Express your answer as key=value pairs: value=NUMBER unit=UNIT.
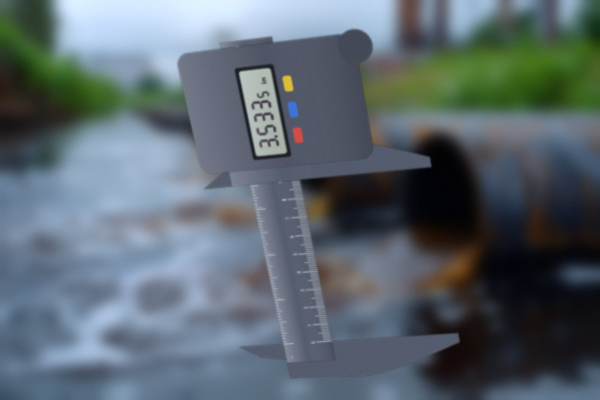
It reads value=3.5335 unit=in
